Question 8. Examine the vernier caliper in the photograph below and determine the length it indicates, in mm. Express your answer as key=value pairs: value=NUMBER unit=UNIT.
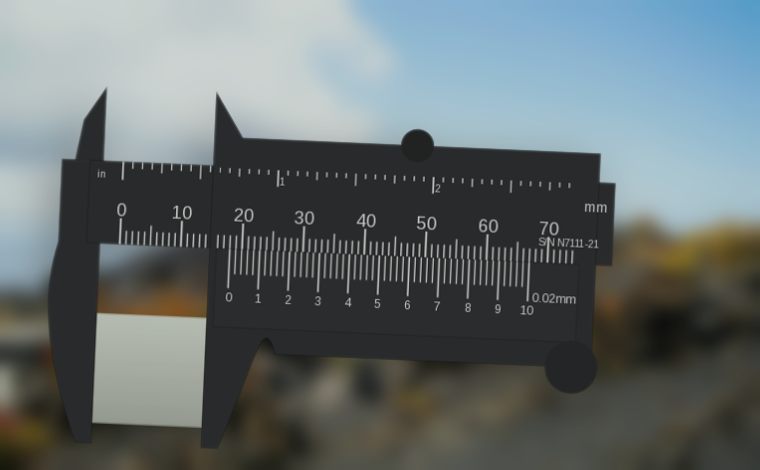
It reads value=18.0 unit=mm
